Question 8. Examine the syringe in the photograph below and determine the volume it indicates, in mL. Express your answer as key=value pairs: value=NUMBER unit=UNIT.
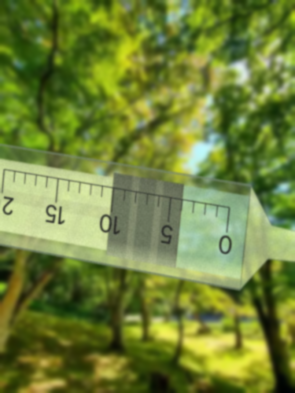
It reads value=4 unit=mL
